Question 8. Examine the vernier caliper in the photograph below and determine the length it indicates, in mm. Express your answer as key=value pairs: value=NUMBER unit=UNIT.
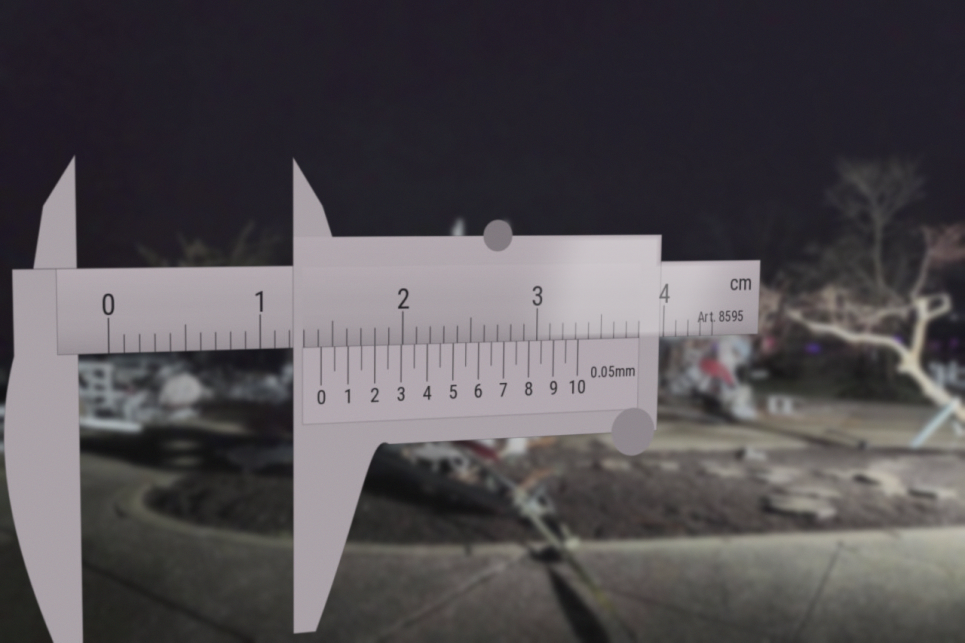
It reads value=14.2 unit=mm
